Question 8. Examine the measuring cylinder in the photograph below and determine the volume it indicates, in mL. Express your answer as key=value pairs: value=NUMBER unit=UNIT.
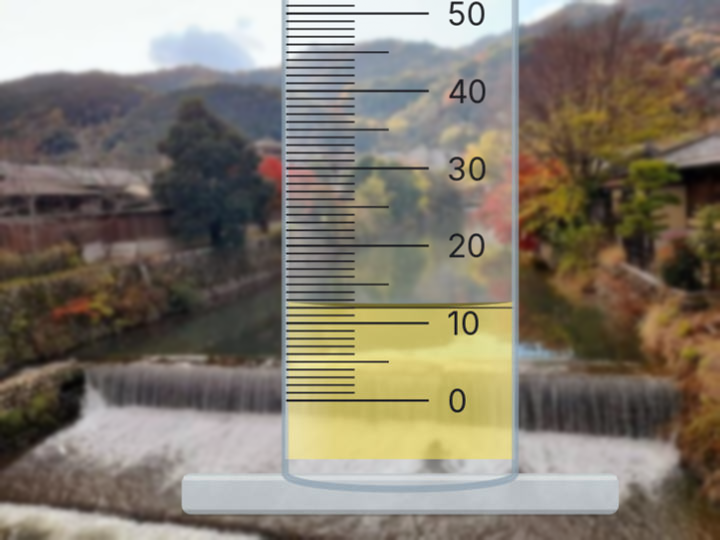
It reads value=12 unit=mL
